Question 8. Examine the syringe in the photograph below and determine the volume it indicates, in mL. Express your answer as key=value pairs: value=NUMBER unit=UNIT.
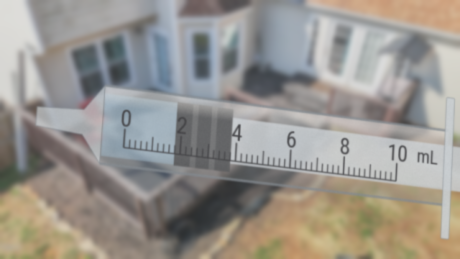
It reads value=1.8 unit=mL
